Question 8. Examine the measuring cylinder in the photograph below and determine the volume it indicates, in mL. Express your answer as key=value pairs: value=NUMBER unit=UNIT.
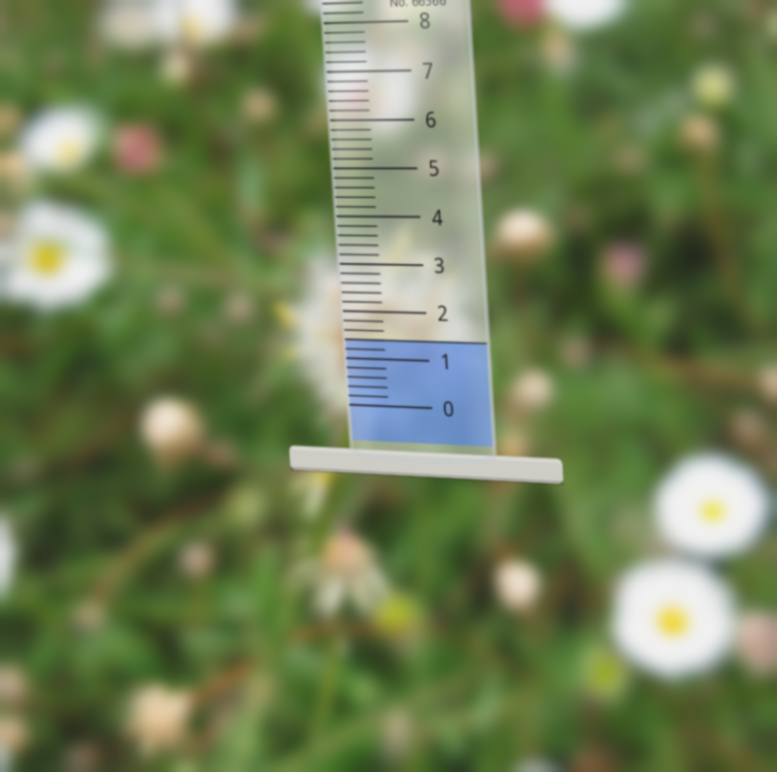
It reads value=1.4 unit=mL
